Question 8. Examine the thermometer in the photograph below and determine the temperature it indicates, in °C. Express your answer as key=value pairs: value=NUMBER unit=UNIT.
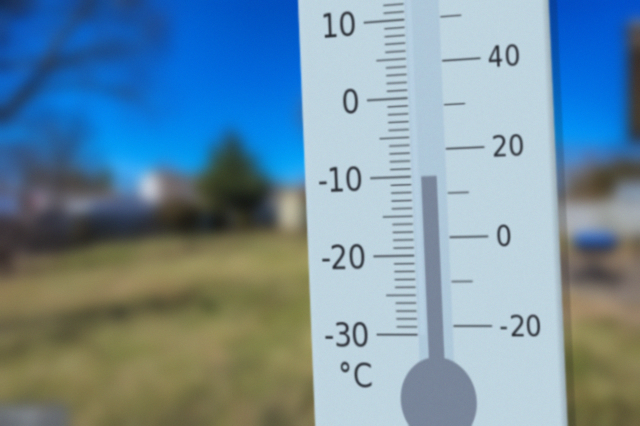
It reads value=-10 unit=°C
